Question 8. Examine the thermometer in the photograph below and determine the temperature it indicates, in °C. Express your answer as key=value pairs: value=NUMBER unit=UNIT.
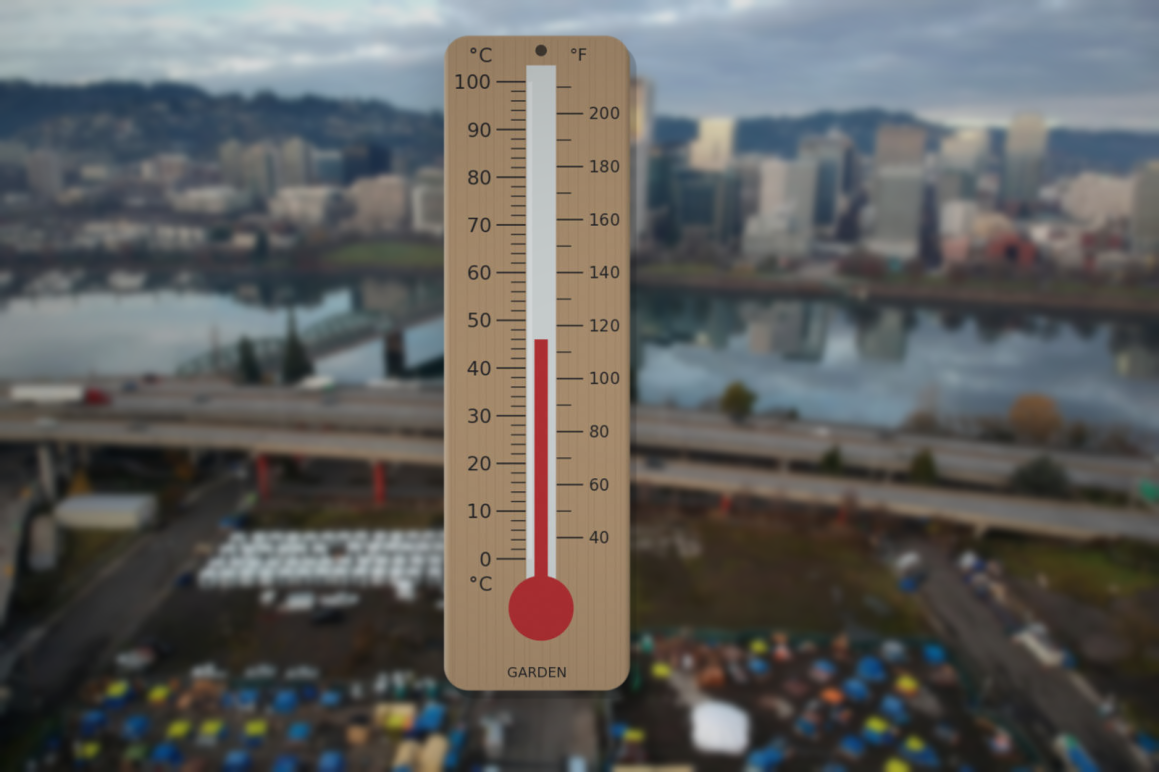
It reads value=46 unit=°C
